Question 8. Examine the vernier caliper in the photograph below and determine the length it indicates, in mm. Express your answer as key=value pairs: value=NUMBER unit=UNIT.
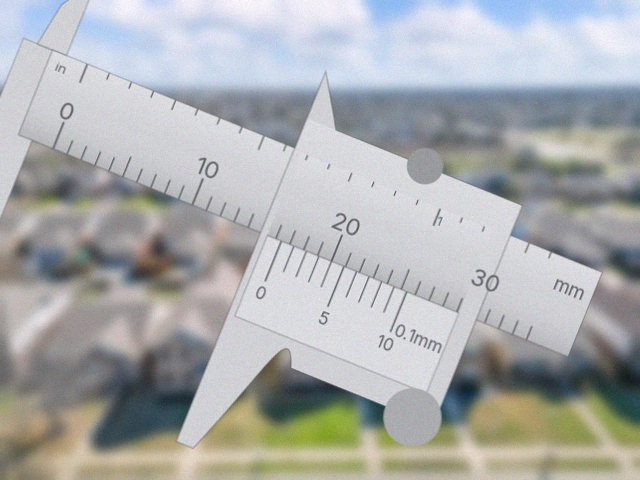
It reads value=16.4 unit=mm
